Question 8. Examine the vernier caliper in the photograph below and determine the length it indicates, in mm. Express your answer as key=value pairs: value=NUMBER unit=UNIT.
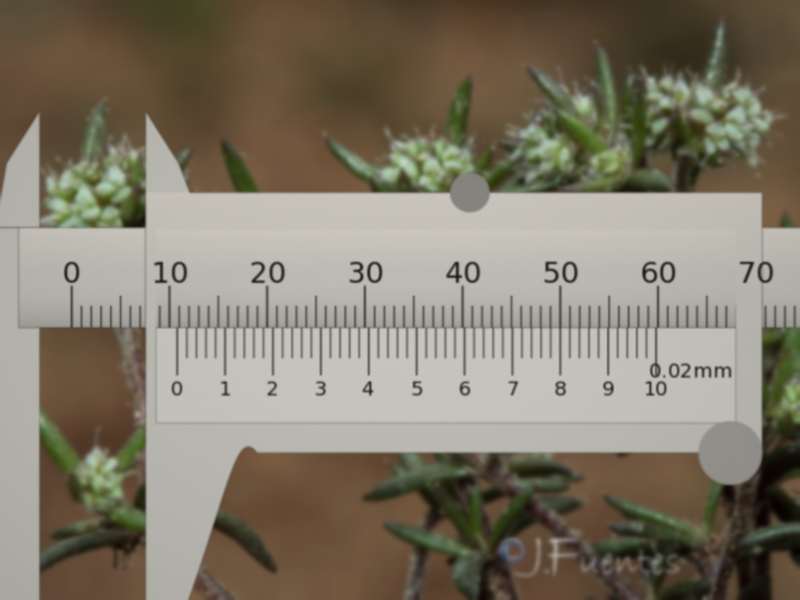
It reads value=10.8 unit=mm
